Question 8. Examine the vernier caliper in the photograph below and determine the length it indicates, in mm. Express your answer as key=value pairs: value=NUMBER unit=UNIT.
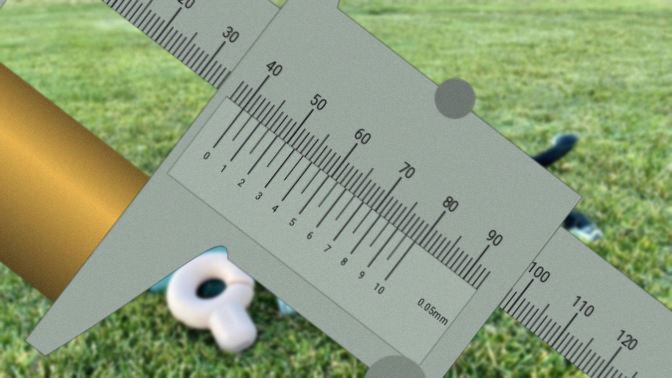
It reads value=40.0 unit=mm
